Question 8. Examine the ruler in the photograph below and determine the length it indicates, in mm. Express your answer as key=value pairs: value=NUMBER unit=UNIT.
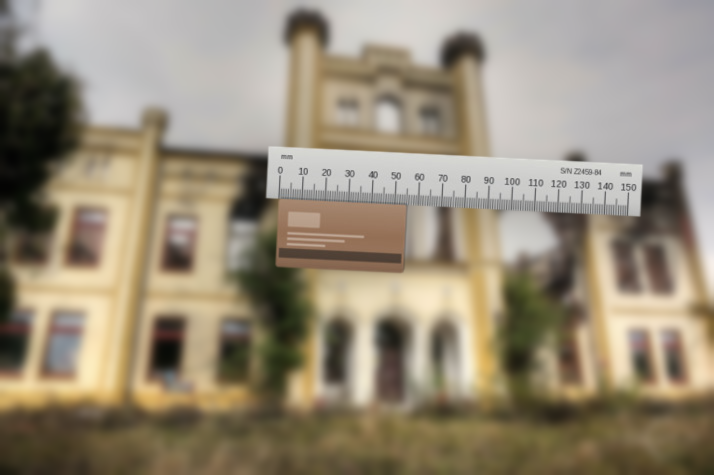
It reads value=55 unit=mm
